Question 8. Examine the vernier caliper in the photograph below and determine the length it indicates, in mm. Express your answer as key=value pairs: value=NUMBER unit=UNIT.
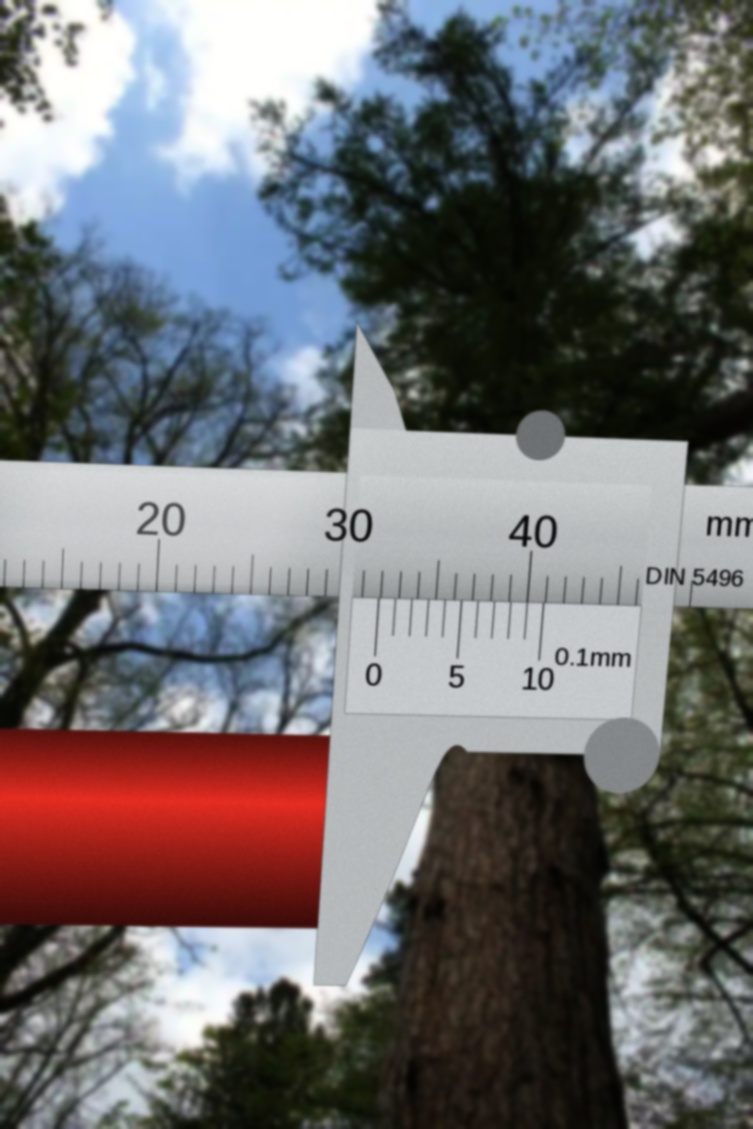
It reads value=31.9 unit=mm
